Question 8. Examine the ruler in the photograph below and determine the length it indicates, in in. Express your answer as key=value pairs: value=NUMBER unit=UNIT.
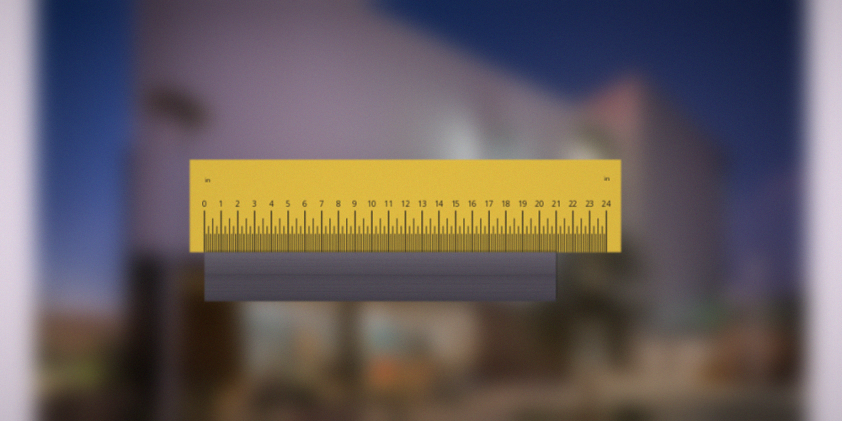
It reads value=21 unit=in
